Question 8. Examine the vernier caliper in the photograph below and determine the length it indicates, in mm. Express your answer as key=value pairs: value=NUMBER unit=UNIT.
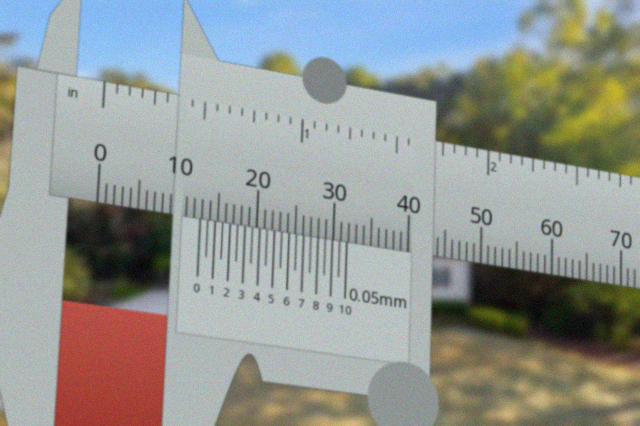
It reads value=12.8 unit=mm
